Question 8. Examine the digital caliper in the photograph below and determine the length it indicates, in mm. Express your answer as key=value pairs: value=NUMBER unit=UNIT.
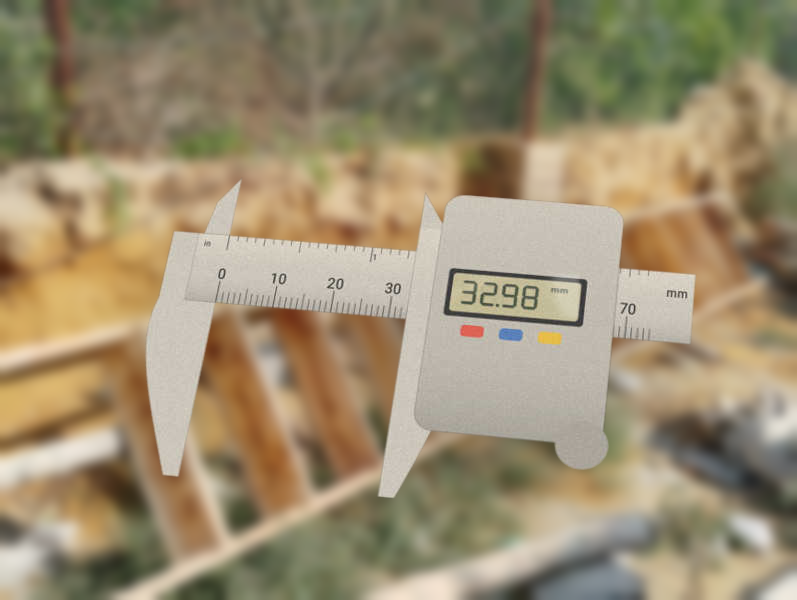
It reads value=32.98 unit=mm
